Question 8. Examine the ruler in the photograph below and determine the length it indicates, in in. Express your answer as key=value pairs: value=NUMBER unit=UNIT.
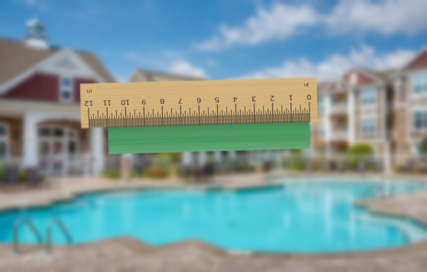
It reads value=11 unit=in
